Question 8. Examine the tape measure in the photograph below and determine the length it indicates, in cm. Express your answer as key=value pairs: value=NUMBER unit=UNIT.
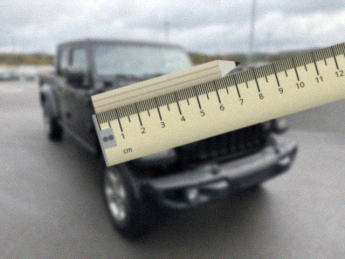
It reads value=7.5 unit=cm
